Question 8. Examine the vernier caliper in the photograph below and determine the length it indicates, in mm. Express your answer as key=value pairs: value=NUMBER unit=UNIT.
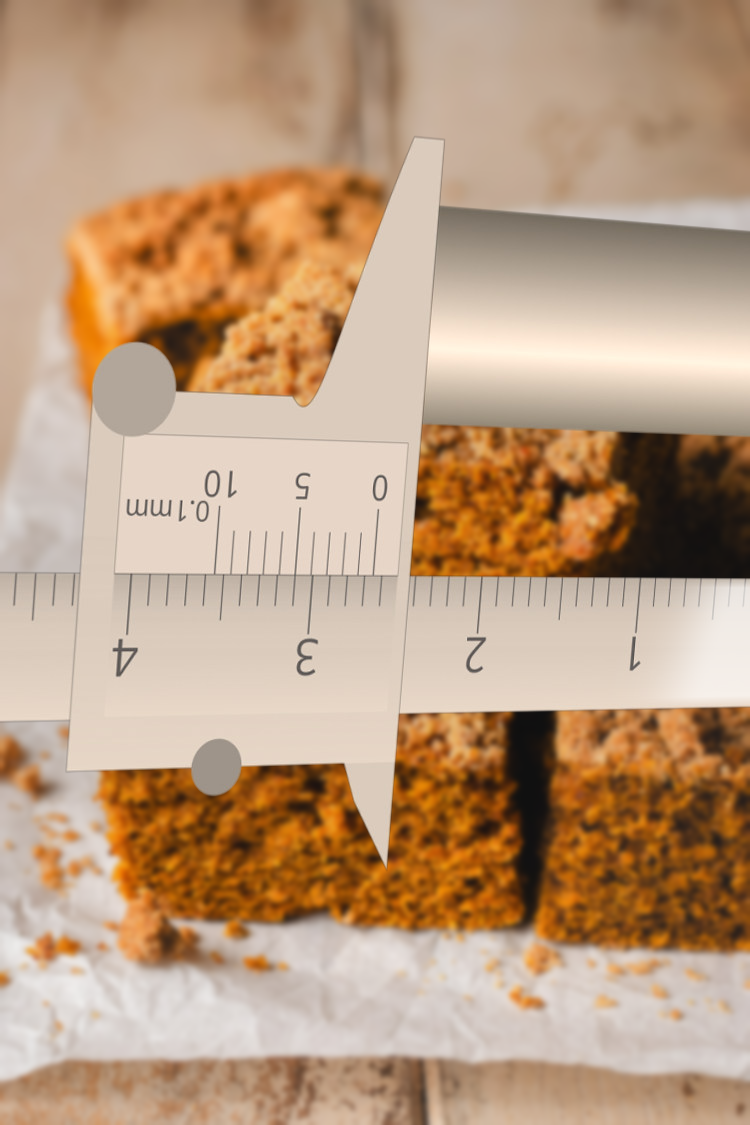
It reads value=26.5 unit=mm
